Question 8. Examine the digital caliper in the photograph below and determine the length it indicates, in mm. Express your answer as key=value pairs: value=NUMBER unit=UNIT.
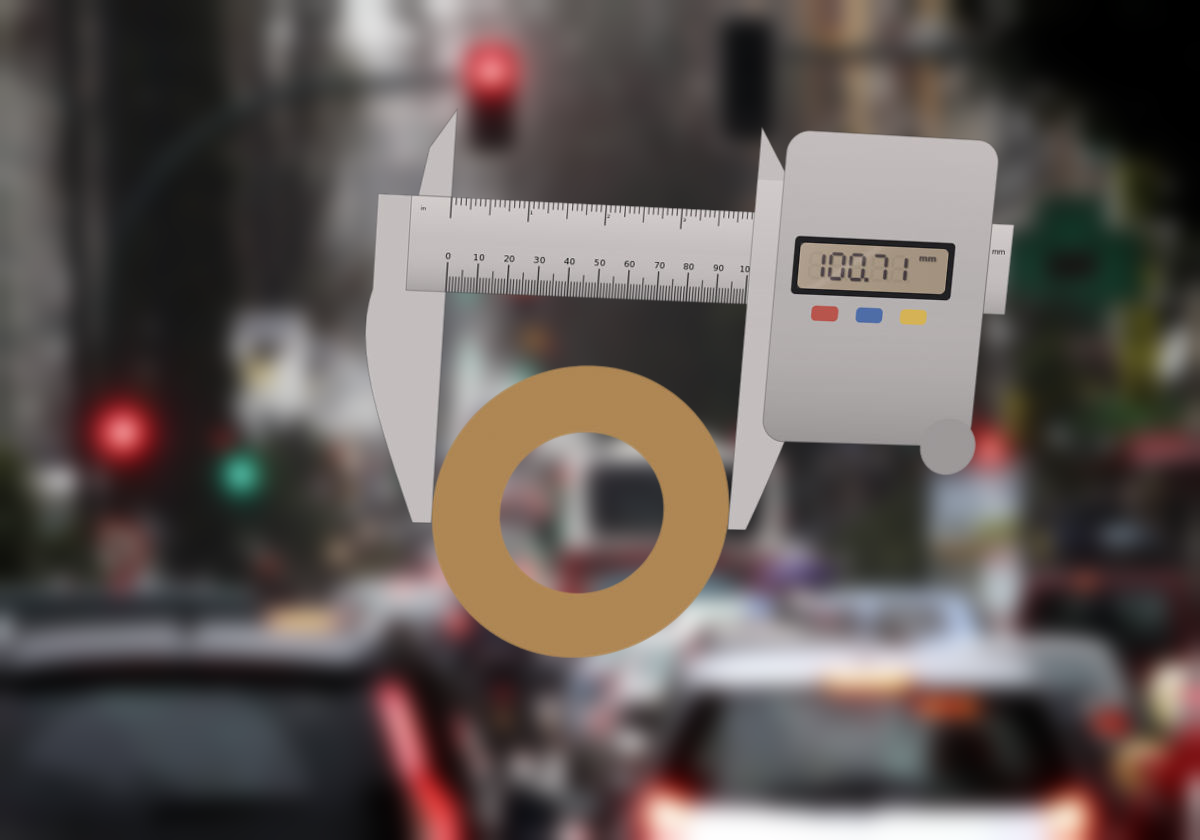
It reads value=100.71 unit=mm
